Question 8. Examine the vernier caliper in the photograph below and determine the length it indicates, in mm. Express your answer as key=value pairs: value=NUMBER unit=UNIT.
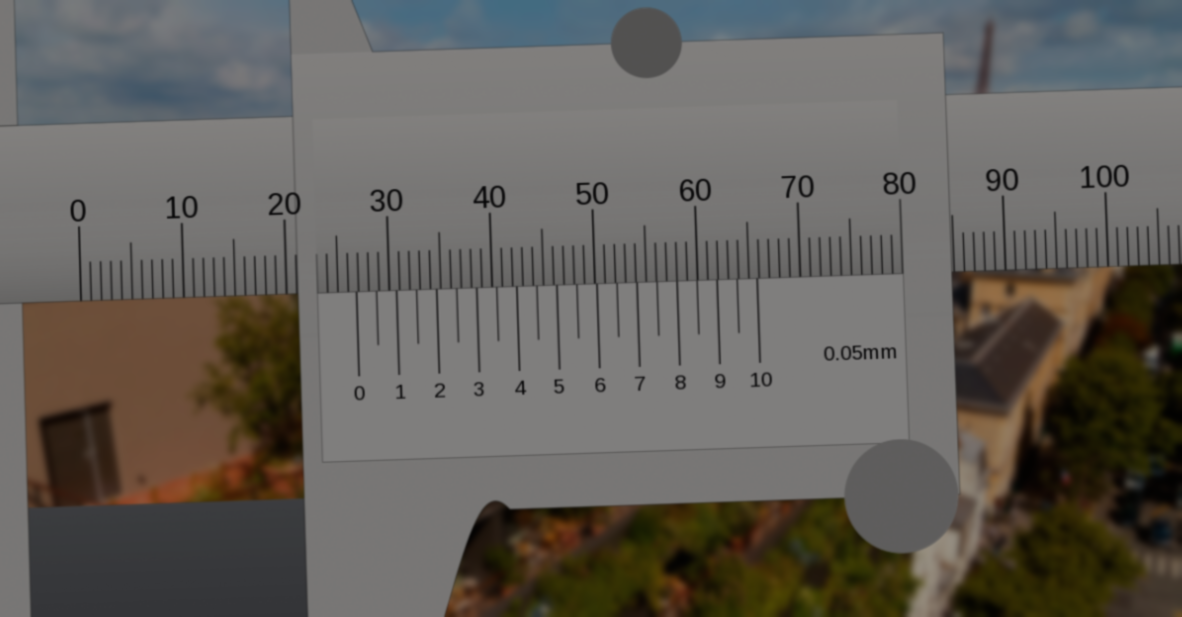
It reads value=26.8 unit=mm
